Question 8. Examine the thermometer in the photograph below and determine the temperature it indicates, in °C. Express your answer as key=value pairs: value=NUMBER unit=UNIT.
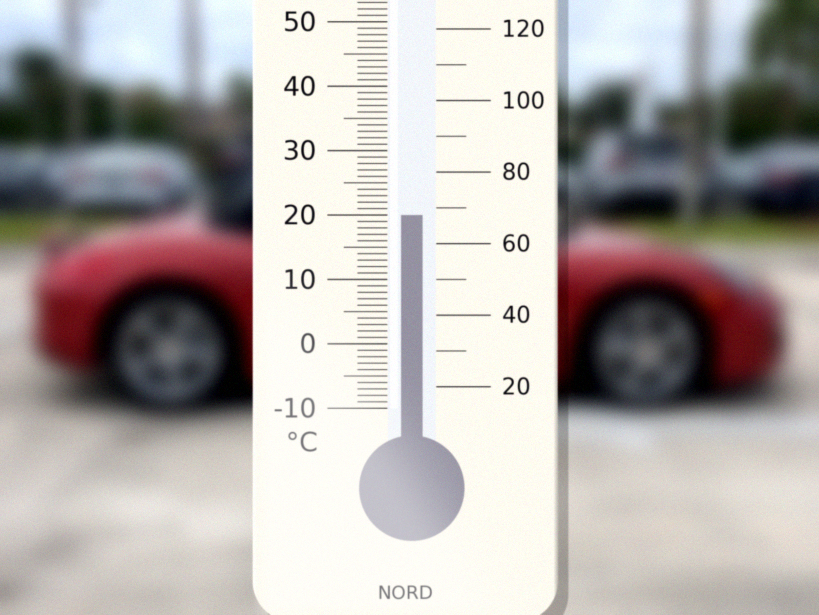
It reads value=20 unit=°C
